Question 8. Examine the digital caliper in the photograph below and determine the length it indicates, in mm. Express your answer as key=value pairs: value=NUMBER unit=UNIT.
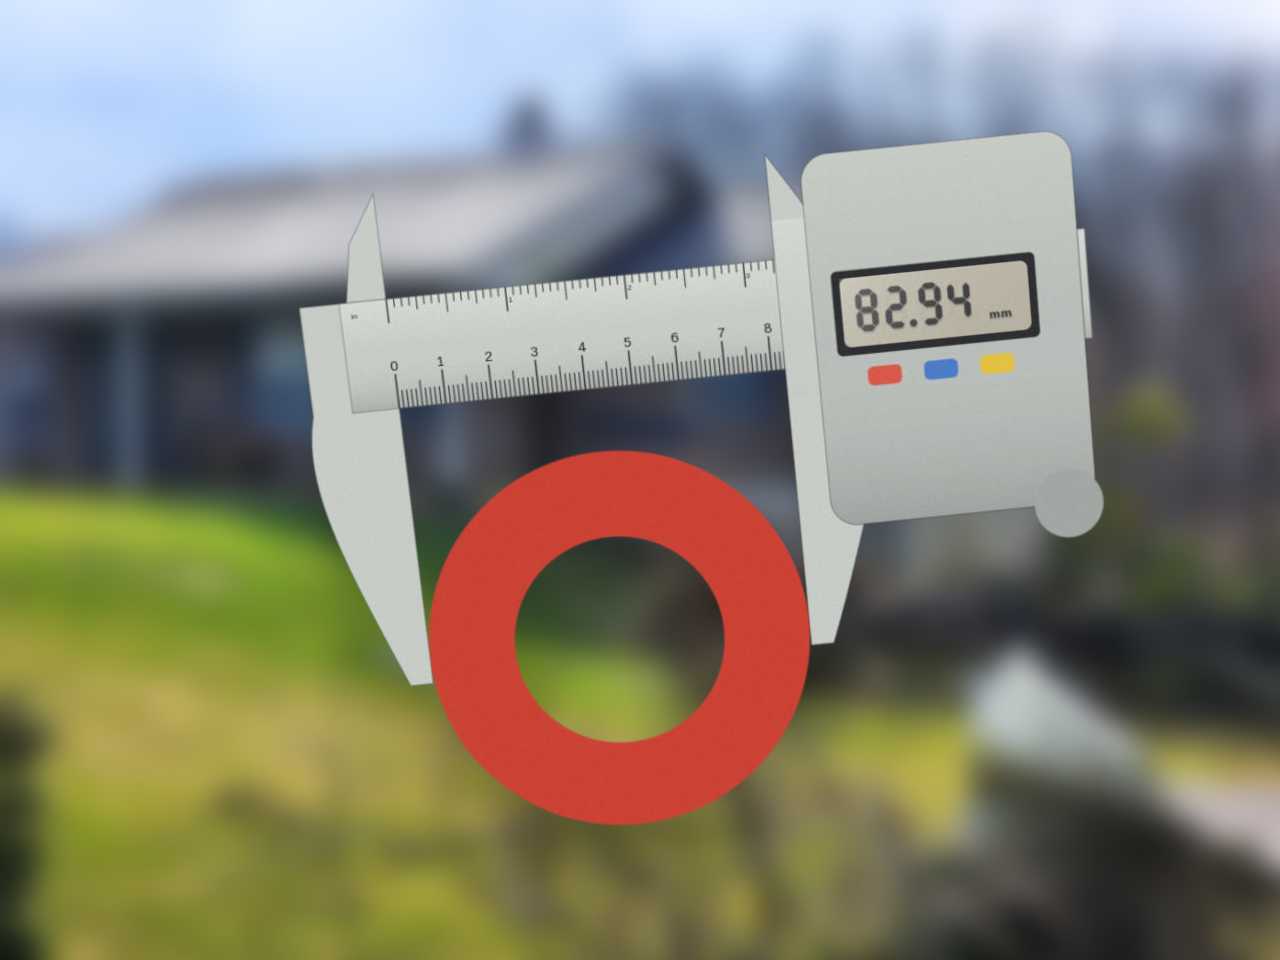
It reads value=82.94 unit=mm
